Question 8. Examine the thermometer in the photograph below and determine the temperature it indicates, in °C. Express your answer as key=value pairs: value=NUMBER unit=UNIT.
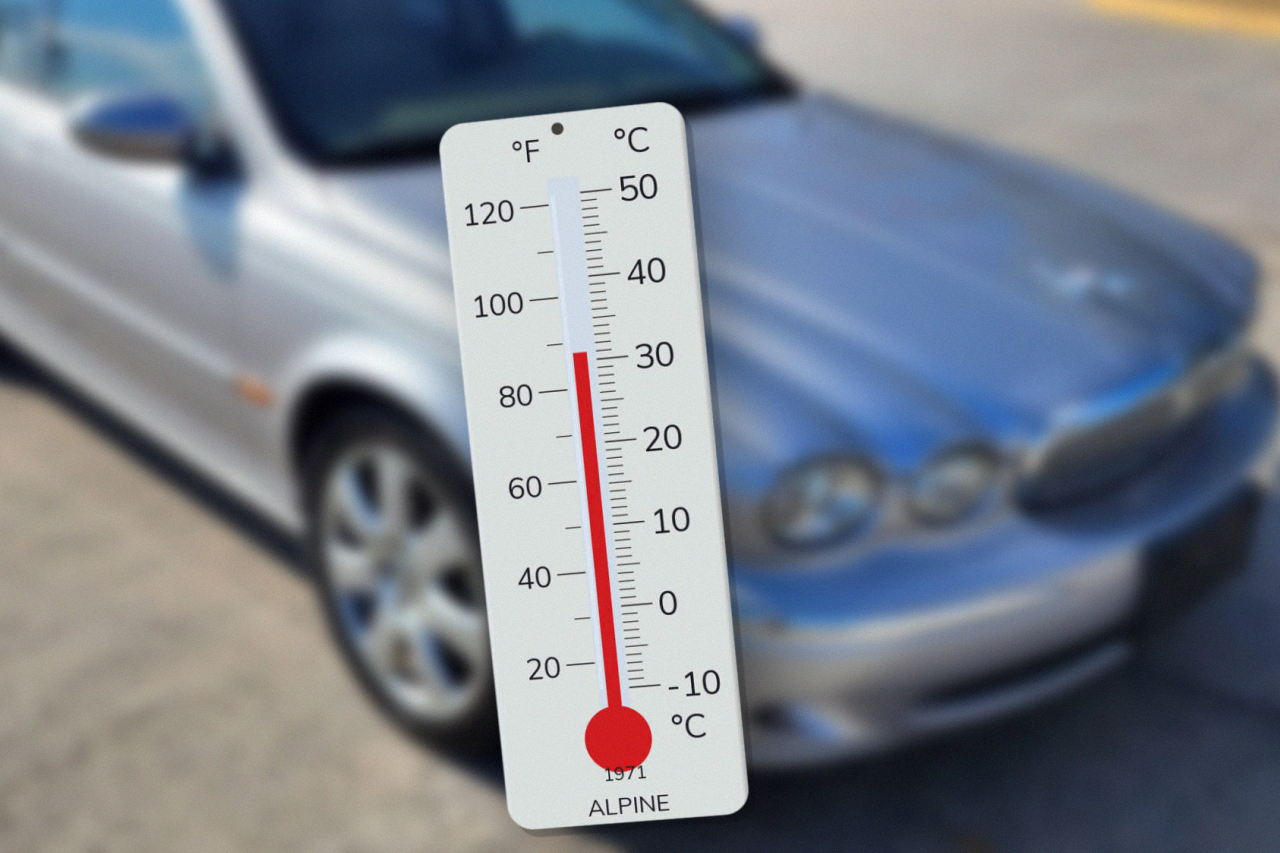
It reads value=31 unit=°C
